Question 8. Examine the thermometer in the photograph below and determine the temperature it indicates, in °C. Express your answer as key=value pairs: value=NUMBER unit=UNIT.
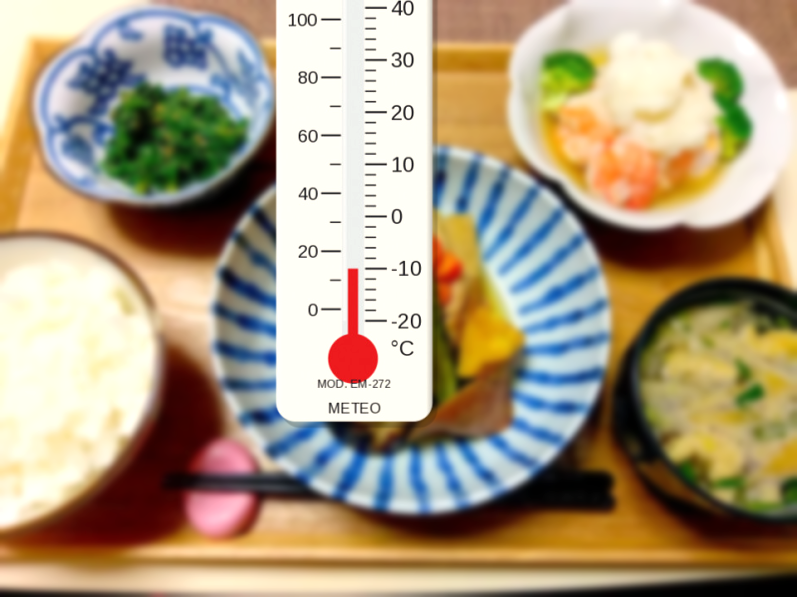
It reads value=-10 unit=°C
